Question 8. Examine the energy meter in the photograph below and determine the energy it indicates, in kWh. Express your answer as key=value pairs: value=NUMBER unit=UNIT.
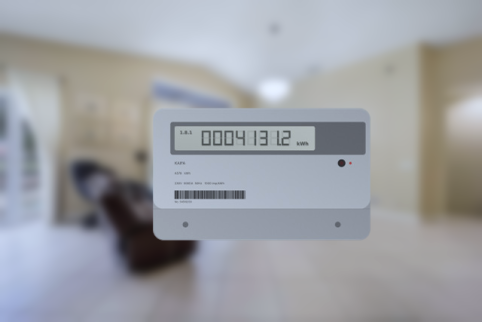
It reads value=4131.2 unit=kWh
